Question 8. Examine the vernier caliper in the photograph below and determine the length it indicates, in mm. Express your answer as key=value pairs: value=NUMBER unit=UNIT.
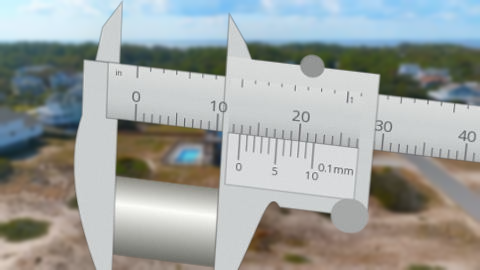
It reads value=12.8 unit=mm
